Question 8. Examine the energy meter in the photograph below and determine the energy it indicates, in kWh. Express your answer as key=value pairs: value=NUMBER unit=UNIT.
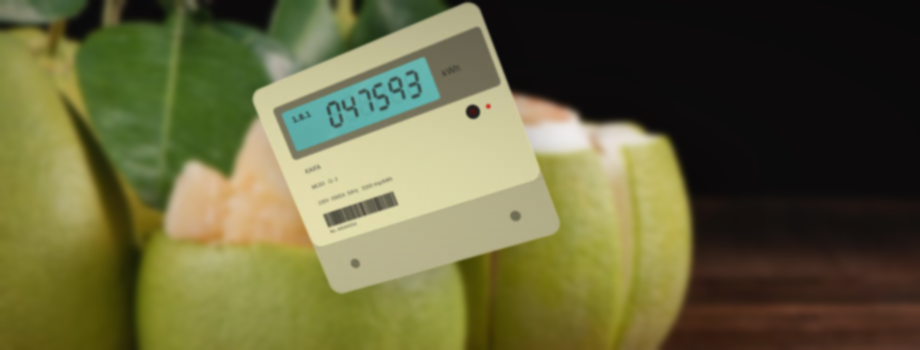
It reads value=47593 unit=kWh
